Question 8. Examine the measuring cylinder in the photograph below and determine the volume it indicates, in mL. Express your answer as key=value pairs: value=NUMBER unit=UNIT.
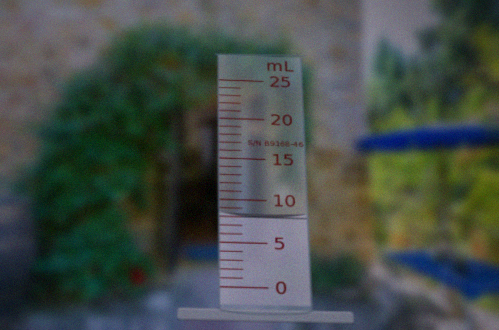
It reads value=8 unit=mL
